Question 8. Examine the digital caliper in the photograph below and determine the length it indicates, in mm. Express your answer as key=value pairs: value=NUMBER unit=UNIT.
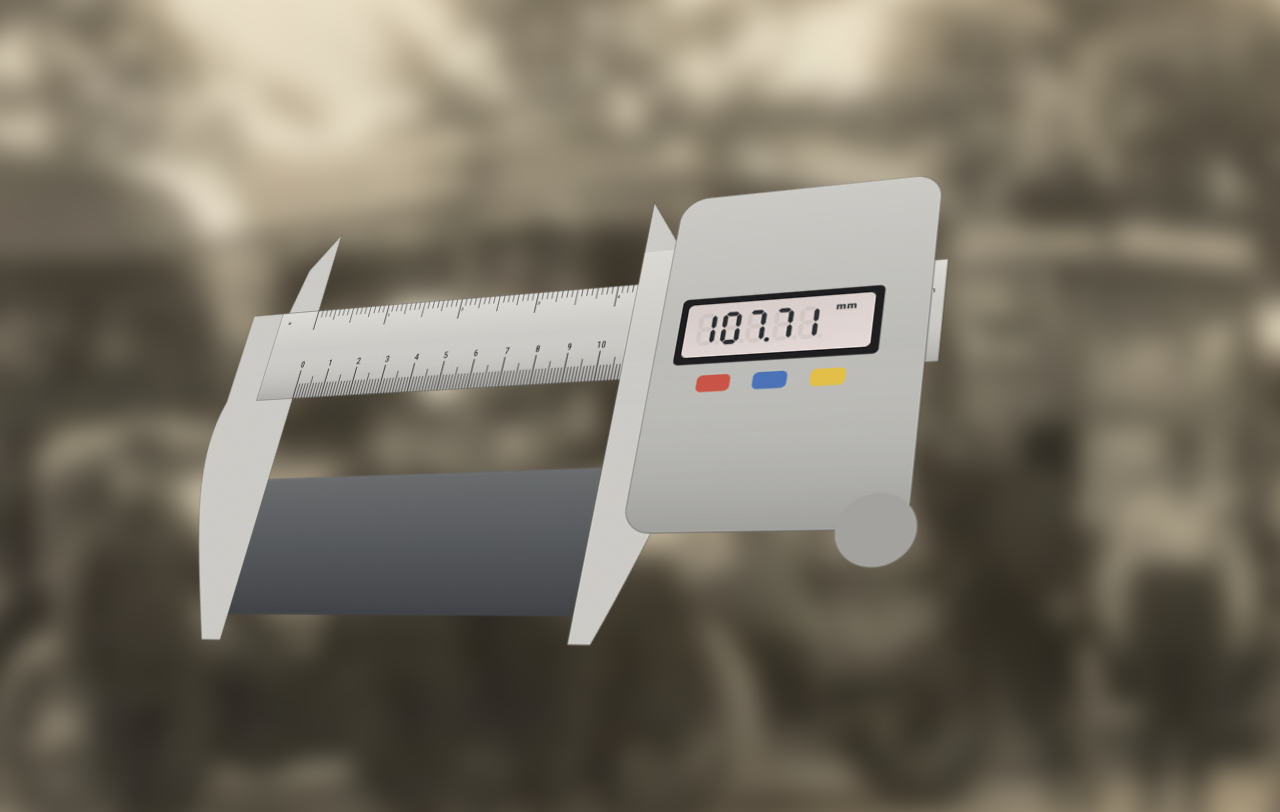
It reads value=107.71 unit=mm
